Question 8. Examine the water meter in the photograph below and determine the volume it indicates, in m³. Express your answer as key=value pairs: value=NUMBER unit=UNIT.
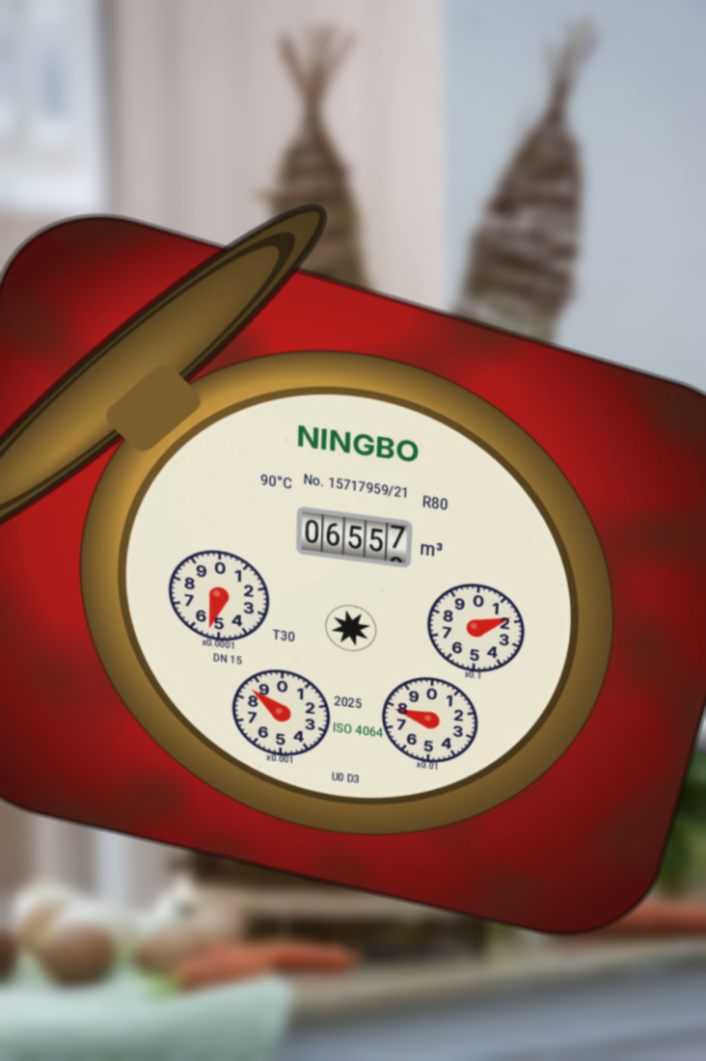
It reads value=6557.1785 unit=m³
